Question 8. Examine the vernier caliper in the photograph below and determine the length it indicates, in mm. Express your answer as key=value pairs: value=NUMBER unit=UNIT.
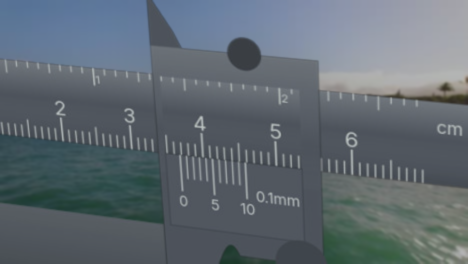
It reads value=36.8 unit=mm
